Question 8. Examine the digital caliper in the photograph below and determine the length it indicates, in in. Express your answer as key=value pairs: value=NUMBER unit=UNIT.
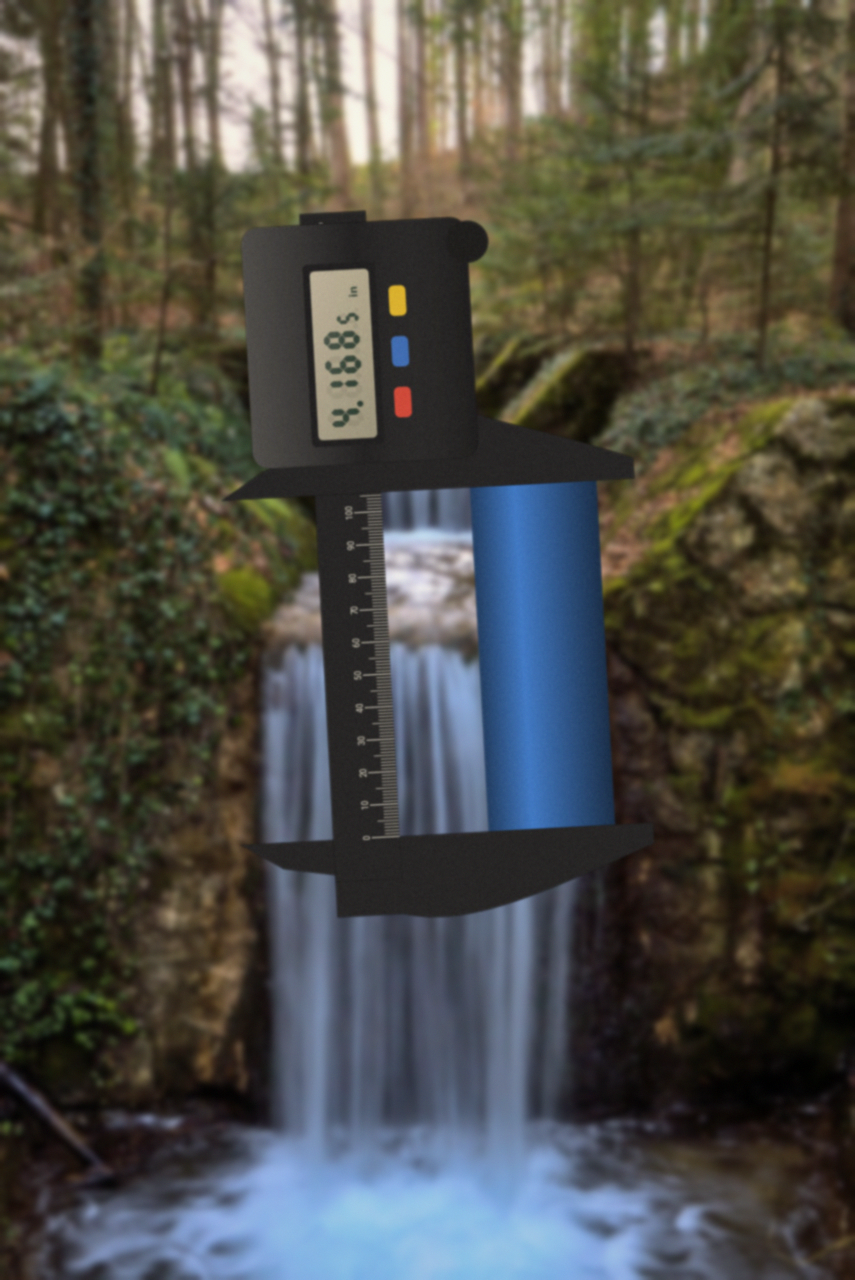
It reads value=4.1685 unit=in
